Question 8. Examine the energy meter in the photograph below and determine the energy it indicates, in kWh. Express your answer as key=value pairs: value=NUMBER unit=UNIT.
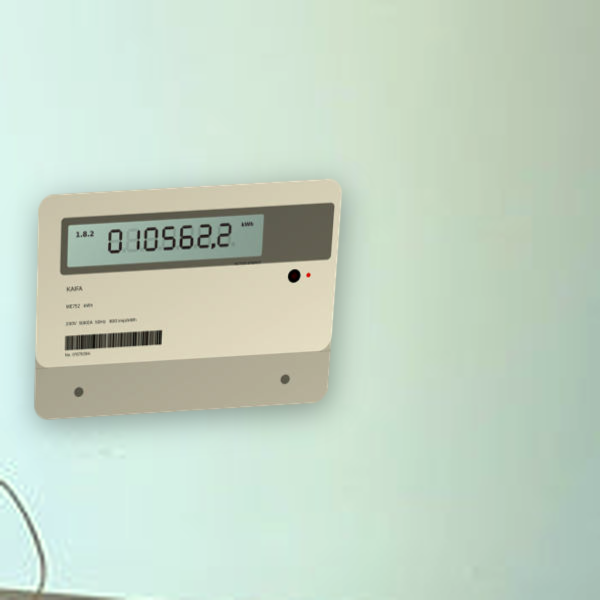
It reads value=10562.2 unit=kWh
